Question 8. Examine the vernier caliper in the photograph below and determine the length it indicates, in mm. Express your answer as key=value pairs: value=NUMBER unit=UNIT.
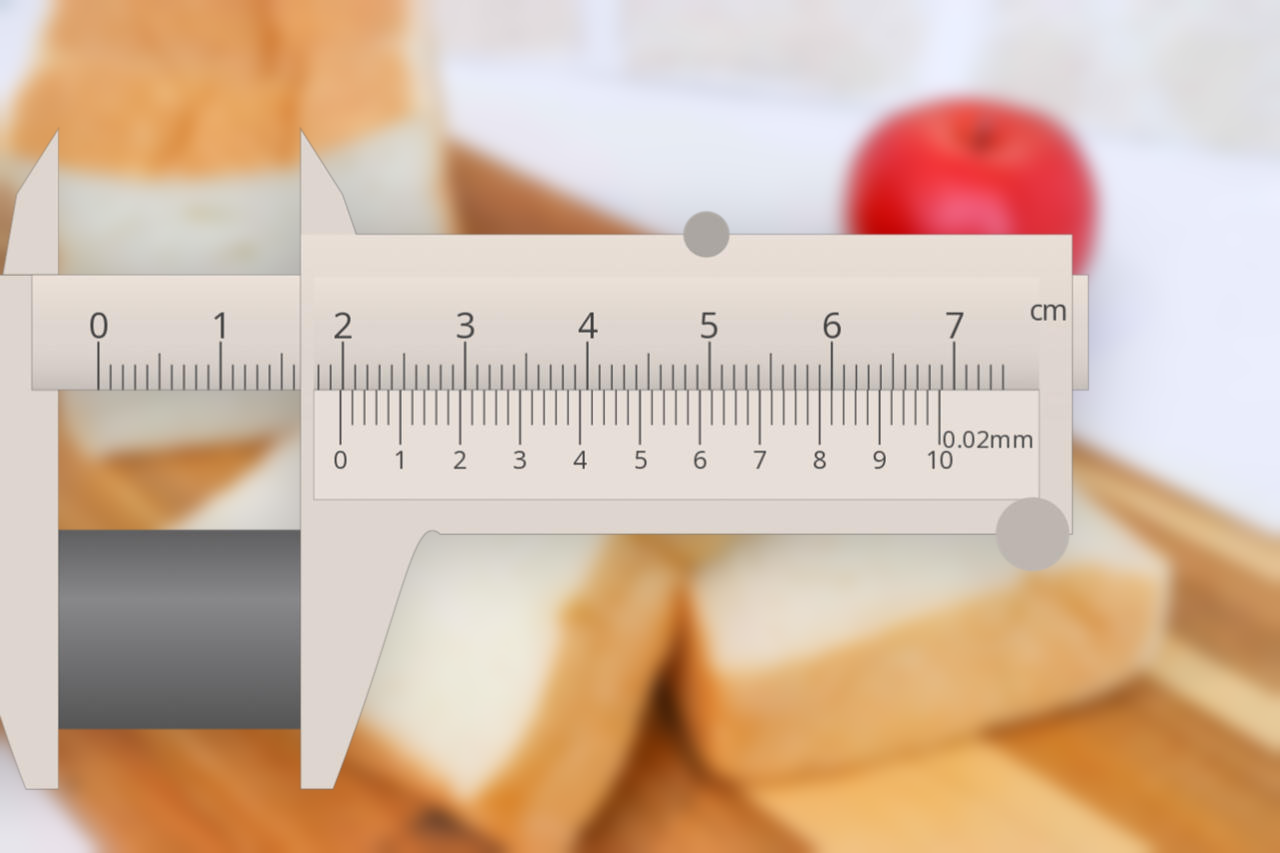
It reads value=19.8 unit=mm
